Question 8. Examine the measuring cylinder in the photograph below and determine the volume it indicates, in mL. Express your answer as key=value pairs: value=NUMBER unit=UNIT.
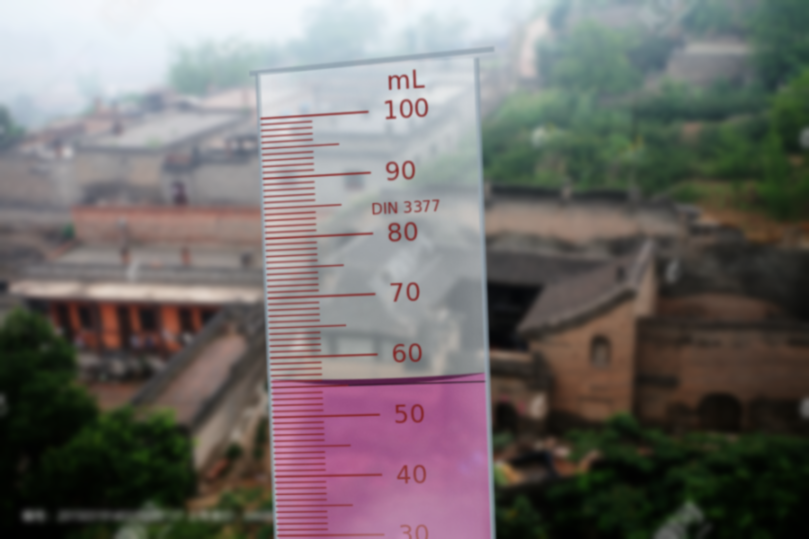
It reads value=55 unit=mL
